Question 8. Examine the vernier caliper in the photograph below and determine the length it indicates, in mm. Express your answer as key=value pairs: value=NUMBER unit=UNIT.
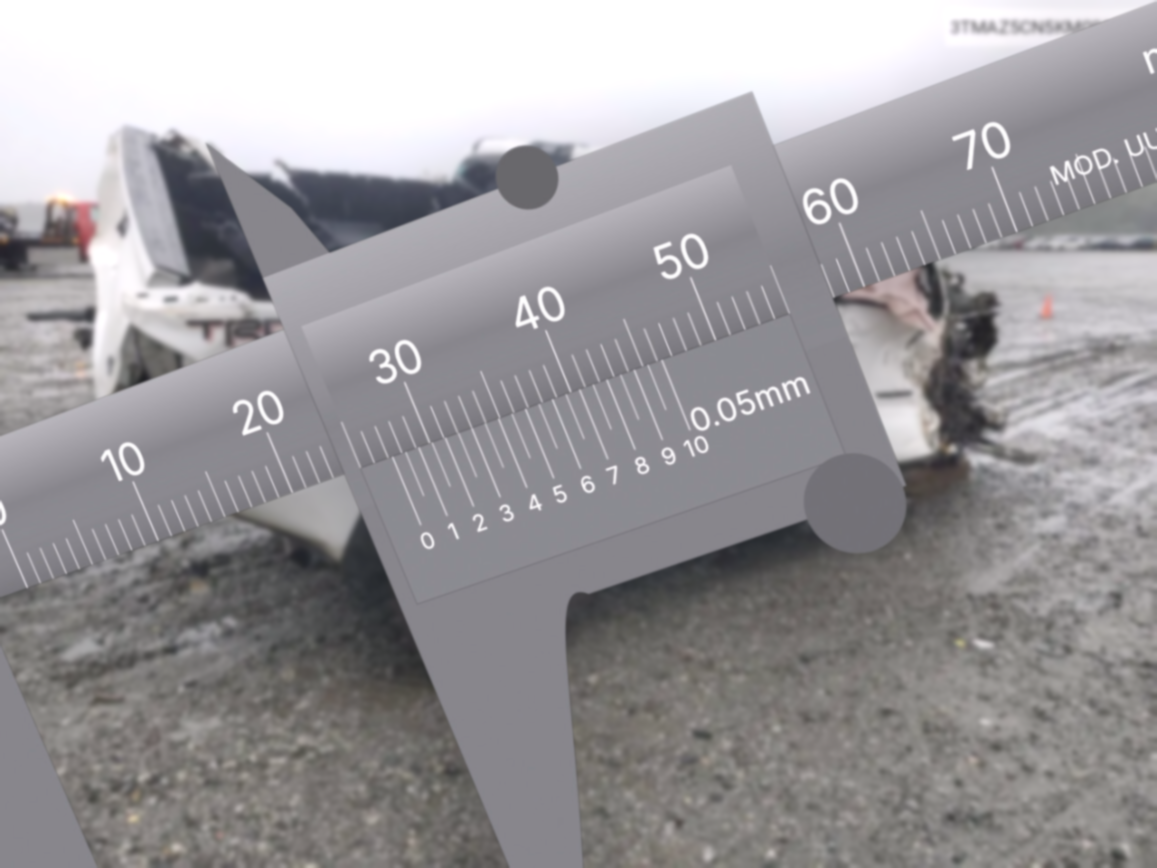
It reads value=27.3 unit=mm
